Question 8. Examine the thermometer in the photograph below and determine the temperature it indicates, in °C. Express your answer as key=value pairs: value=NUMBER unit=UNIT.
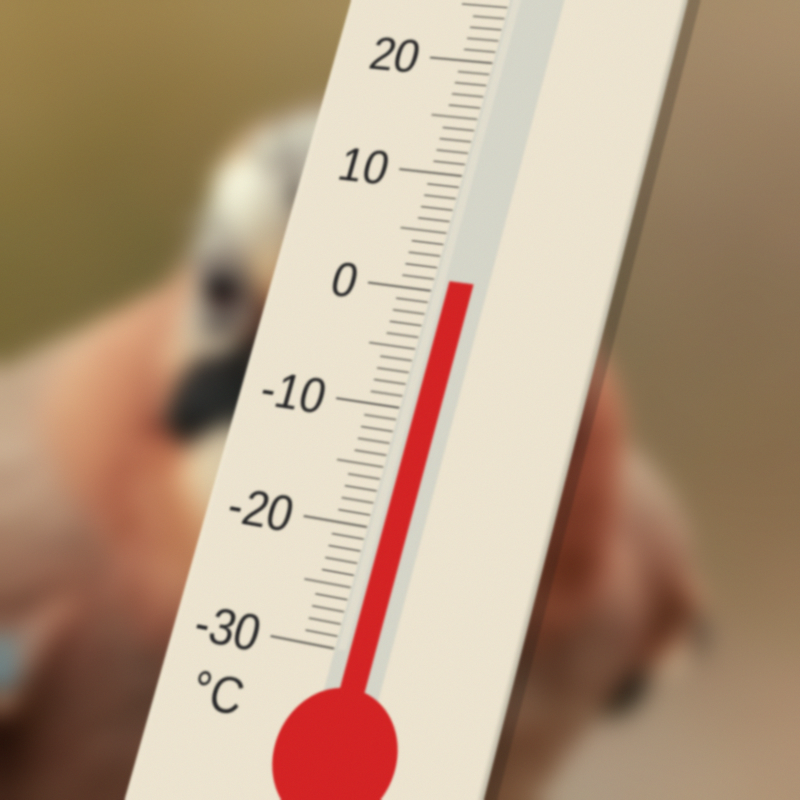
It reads value=1 unit=°C
